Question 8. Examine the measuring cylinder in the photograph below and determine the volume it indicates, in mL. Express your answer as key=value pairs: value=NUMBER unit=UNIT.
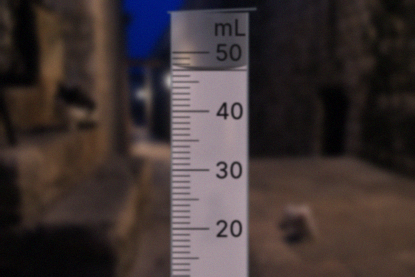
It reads value=47 unit=mL
